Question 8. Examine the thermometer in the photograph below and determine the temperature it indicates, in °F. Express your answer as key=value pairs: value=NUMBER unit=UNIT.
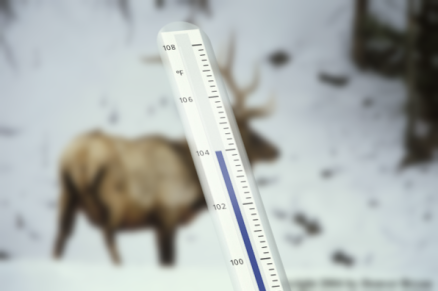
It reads value=104 unit=°F
